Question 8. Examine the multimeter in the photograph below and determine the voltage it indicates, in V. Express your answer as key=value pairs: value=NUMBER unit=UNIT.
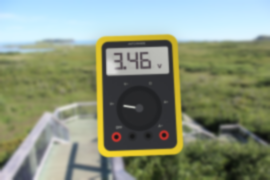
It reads value=3.46 unit=V
